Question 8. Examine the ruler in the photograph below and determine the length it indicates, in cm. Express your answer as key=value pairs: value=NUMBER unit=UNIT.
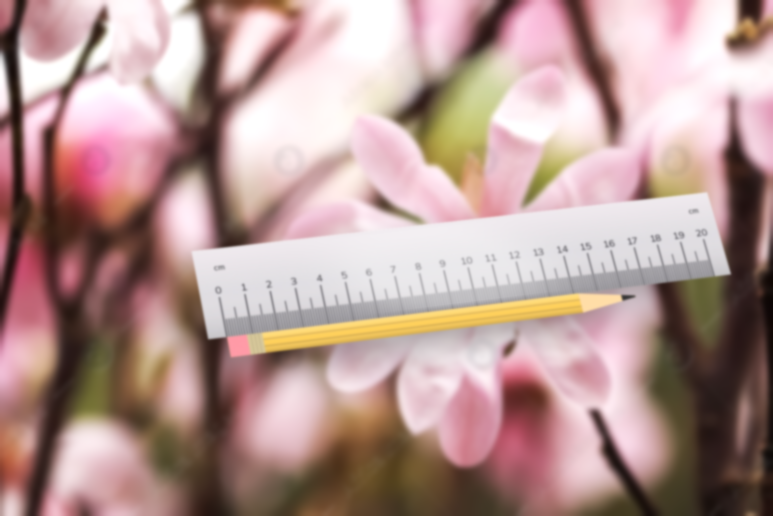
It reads value=16.5 unit=cm
